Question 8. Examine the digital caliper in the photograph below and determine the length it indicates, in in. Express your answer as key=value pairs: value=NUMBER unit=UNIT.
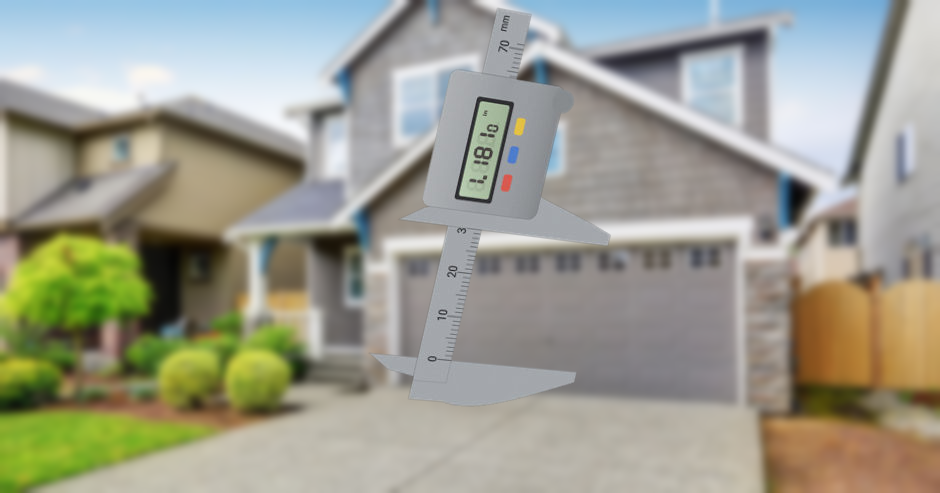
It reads value=1.1810 unit=in
